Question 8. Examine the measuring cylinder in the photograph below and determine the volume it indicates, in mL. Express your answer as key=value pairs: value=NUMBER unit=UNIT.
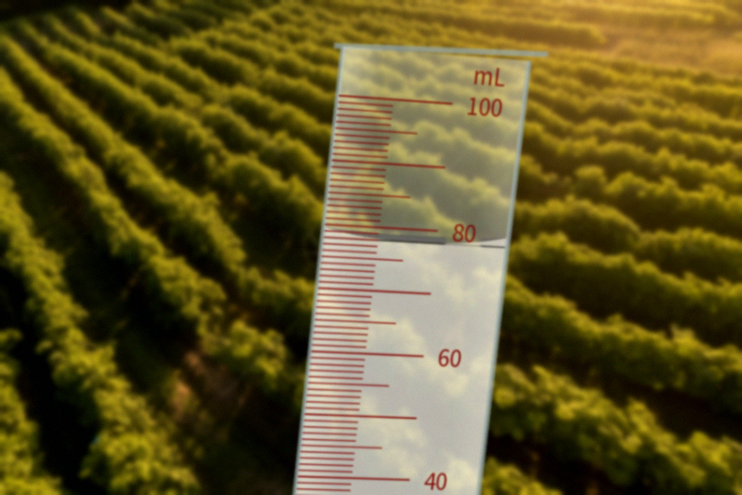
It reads value=78 unit=mL
